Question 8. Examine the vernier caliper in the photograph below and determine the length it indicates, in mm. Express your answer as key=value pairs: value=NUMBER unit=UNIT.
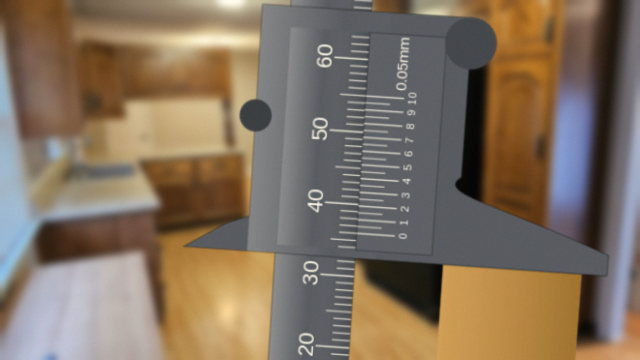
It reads value=36.0 unit=mm
